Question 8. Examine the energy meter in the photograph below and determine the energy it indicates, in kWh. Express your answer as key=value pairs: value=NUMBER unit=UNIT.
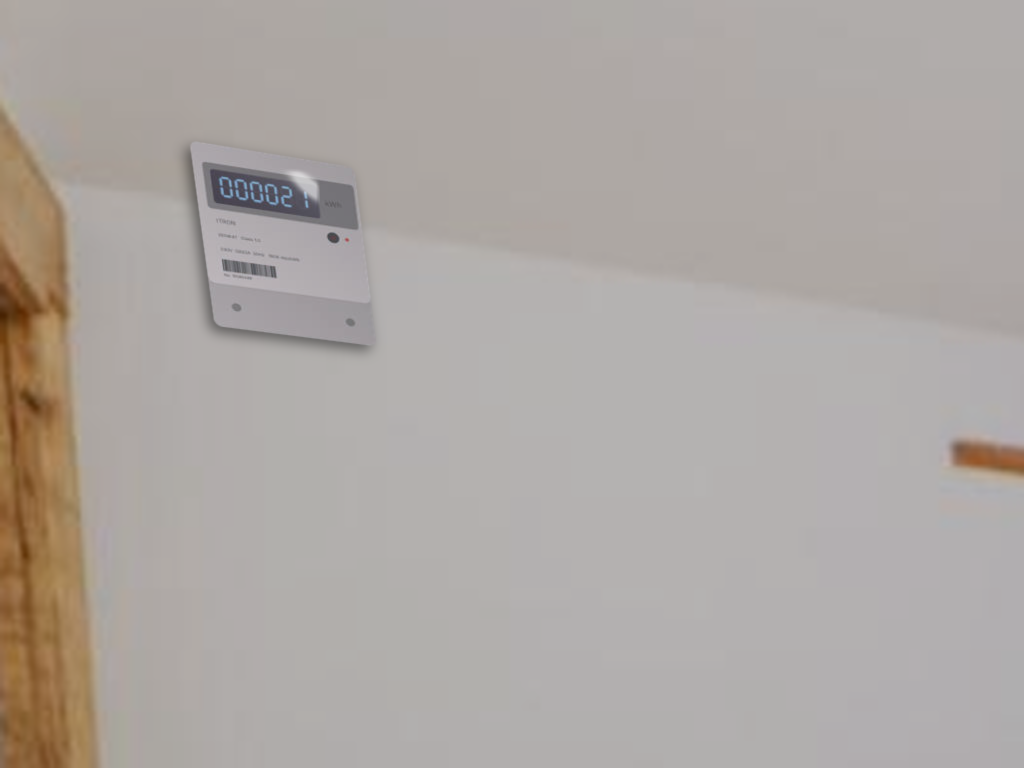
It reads value=21 unit=kWh
